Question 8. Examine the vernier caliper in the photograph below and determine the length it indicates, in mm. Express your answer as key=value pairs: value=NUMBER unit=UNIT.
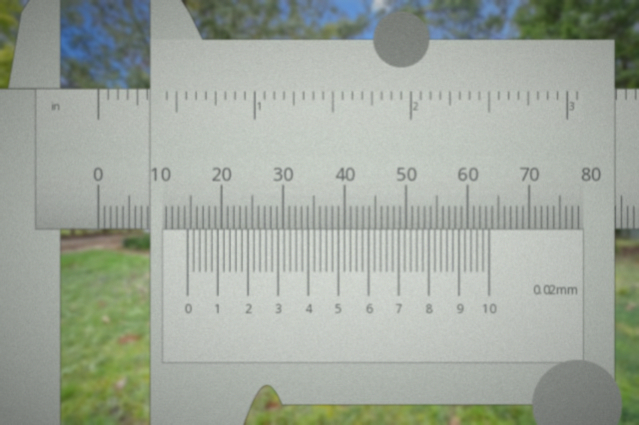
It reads value=14.5 unit=mm
